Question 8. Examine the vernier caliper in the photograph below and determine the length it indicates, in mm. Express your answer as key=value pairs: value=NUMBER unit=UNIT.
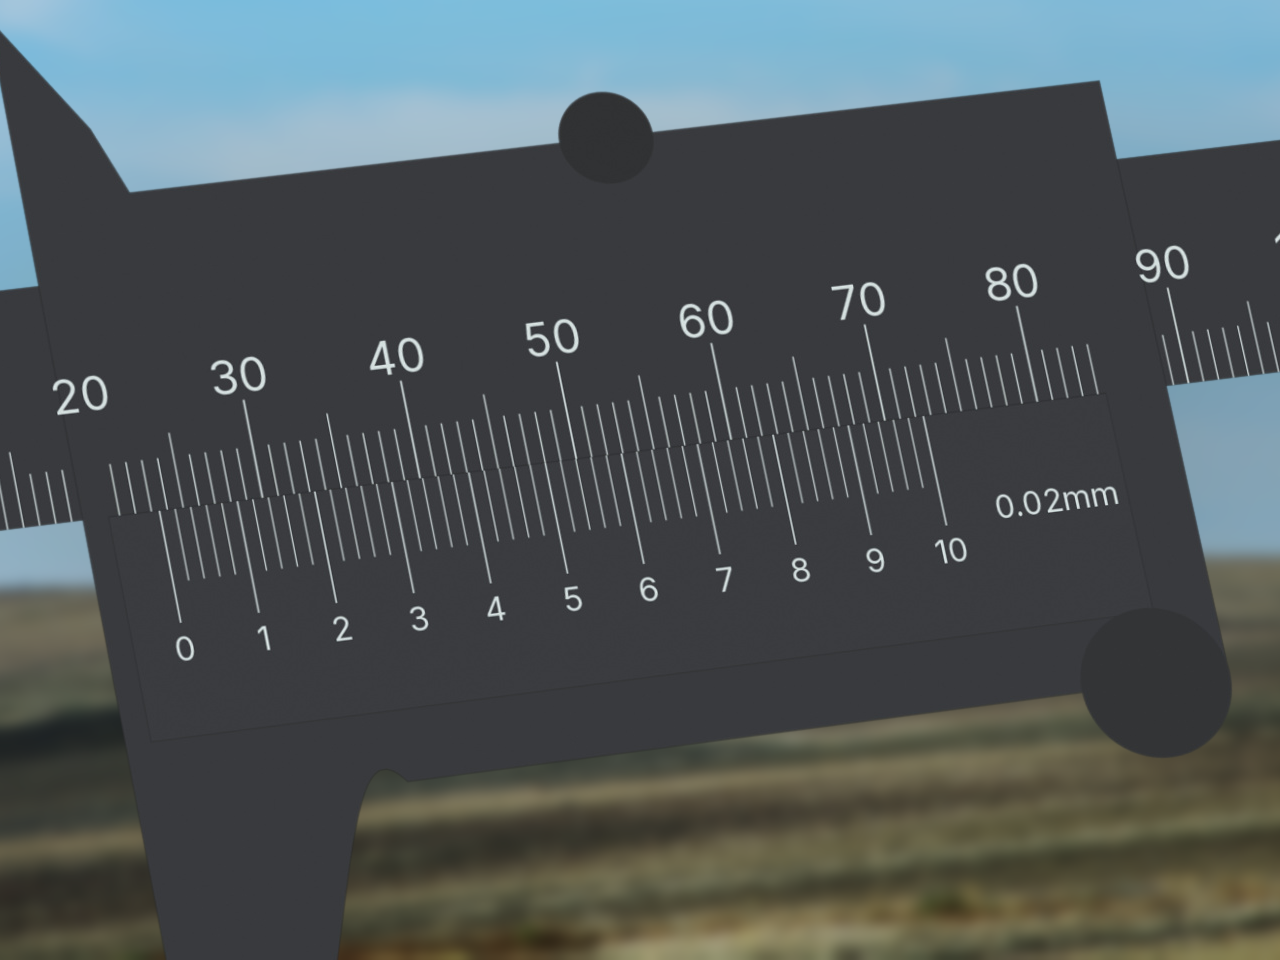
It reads value=23.5 unit=mm
